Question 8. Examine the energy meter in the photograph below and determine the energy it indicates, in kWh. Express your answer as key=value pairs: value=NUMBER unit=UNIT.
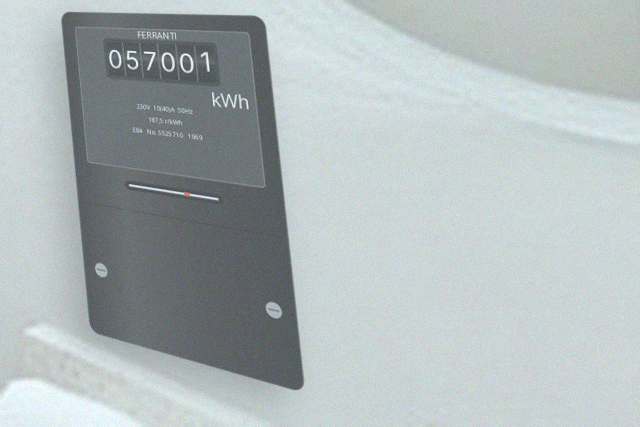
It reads value=57001 unit=kWh
